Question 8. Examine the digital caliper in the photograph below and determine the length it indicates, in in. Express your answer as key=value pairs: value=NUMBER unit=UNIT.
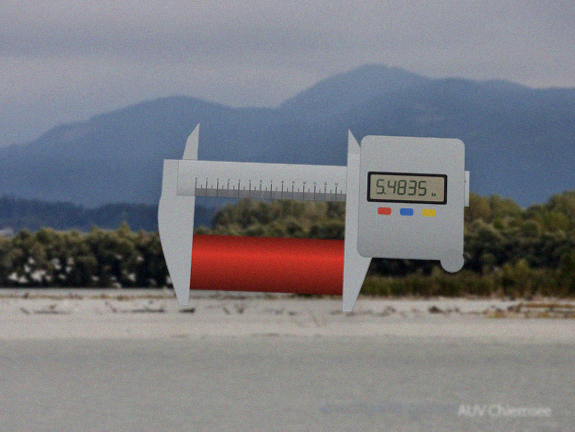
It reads value=5.4835 unit=in
